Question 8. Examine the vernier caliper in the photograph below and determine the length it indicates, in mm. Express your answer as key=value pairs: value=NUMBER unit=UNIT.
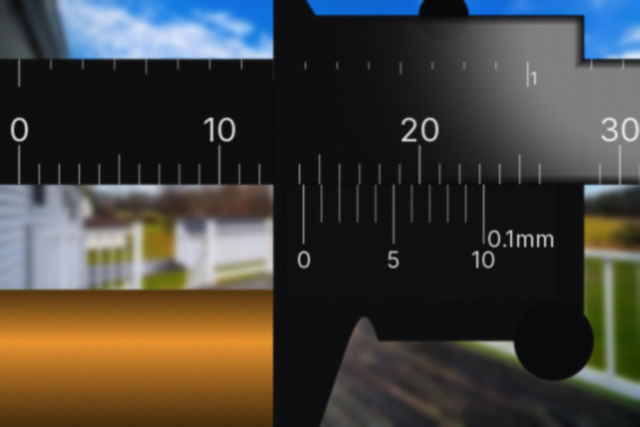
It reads value=14.2 unit=mm
